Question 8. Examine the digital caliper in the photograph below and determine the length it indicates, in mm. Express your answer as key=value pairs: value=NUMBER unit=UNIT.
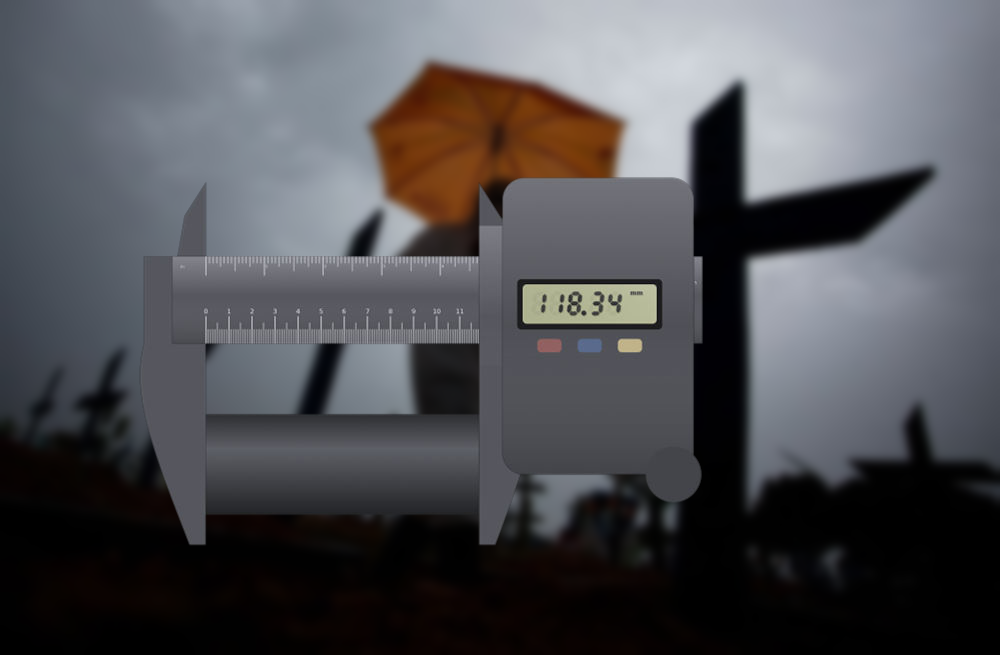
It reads value=118.34 unit=mm
